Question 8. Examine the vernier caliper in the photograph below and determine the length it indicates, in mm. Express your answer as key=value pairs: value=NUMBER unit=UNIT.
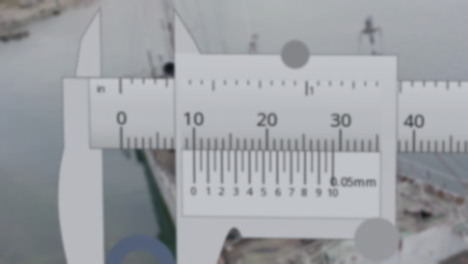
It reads value=10.0 unit=mm
